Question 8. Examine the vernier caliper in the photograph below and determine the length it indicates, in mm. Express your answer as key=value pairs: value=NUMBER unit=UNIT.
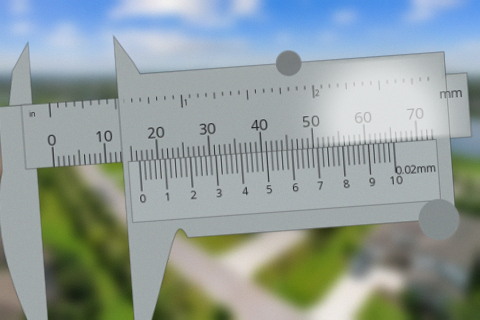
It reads value=16.5 unit=mm
